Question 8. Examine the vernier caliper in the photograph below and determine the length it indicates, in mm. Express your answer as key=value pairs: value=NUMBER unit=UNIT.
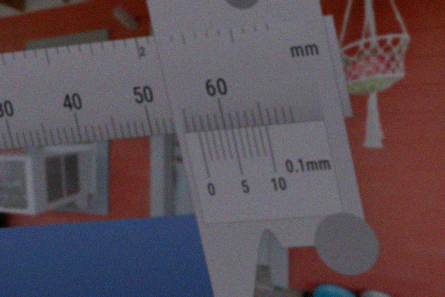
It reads value=56.4 unit=mm
